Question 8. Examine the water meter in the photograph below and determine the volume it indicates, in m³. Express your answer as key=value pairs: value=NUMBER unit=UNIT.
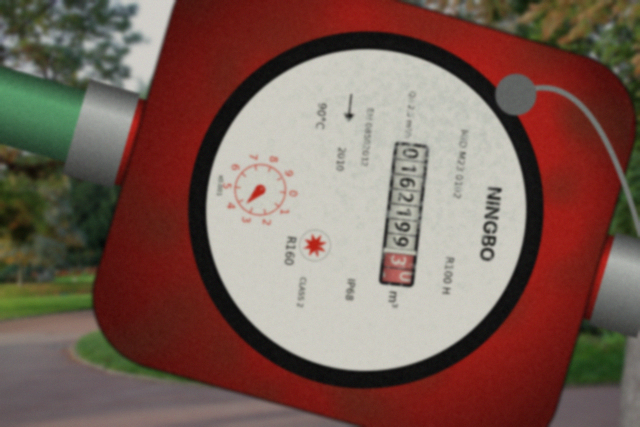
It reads value=162199.303 unit=m³
